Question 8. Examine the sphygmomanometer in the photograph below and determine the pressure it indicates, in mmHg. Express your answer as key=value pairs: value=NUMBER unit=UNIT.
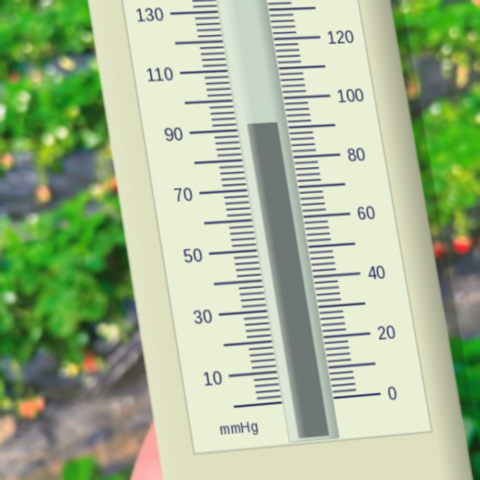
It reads value=92 unit=mmHg
